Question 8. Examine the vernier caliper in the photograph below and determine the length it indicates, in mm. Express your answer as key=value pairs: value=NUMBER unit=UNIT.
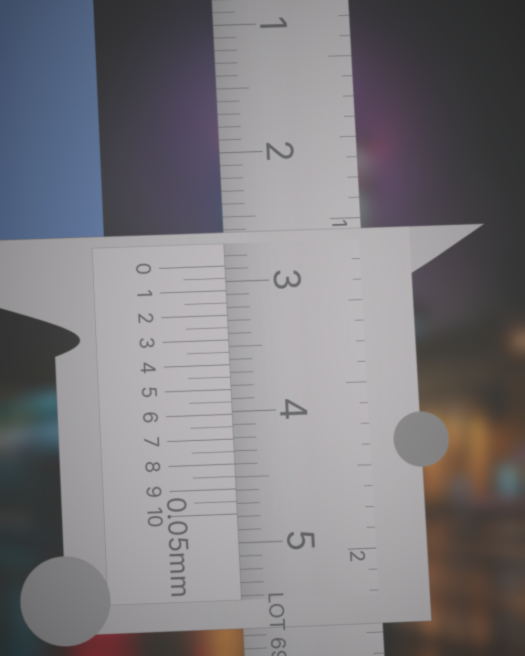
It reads value=28.8 unit=mm
